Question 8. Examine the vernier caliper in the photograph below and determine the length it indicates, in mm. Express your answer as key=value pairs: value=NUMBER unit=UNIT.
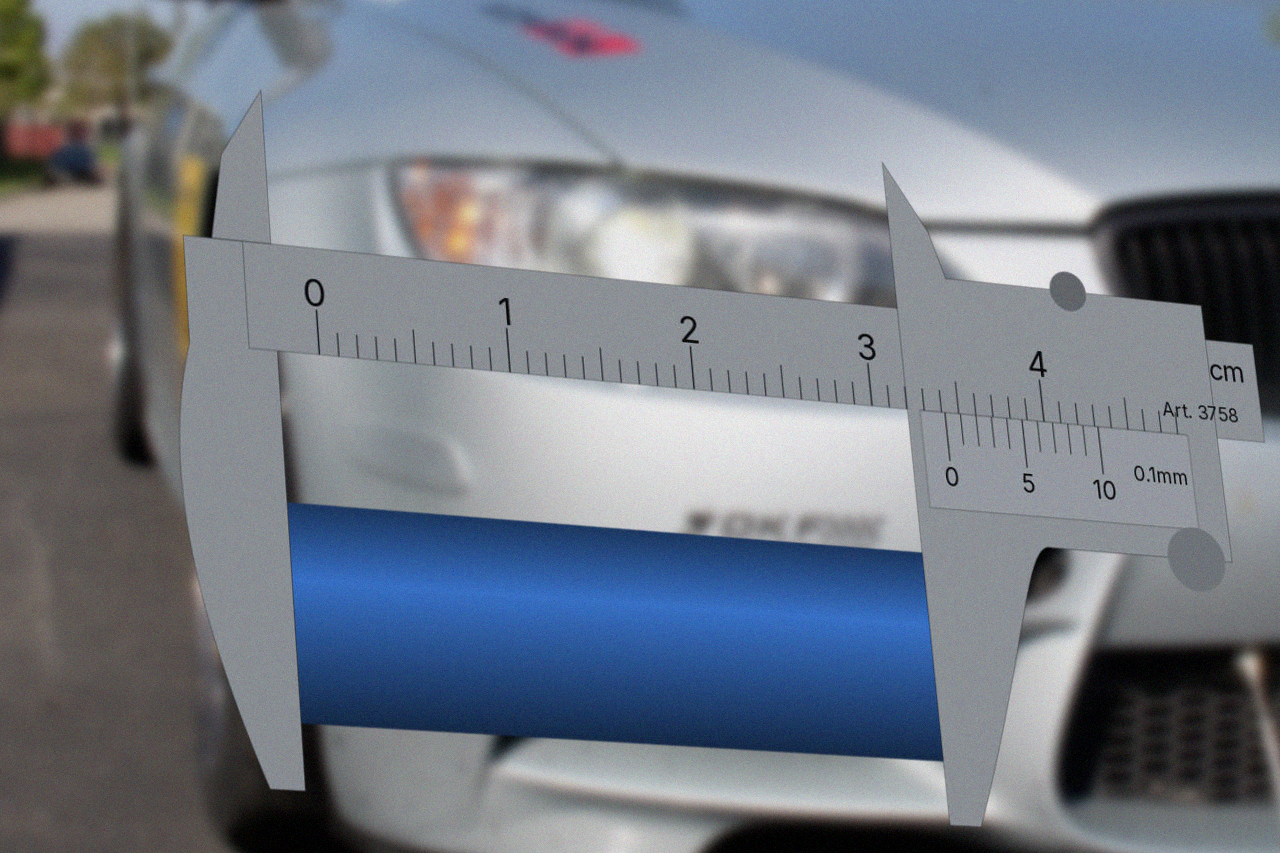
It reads value=34.2 unit=mm
